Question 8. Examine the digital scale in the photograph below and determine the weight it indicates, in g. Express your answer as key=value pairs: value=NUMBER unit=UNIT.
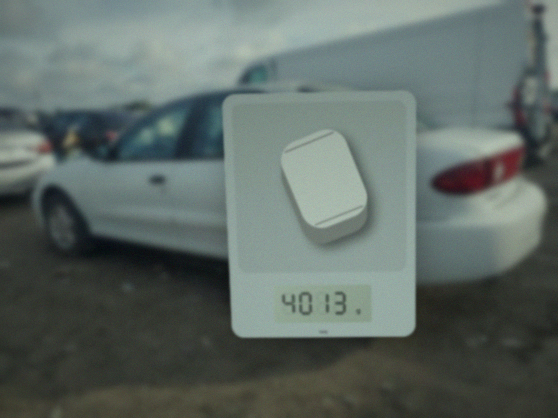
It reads value=4013 unit=g
